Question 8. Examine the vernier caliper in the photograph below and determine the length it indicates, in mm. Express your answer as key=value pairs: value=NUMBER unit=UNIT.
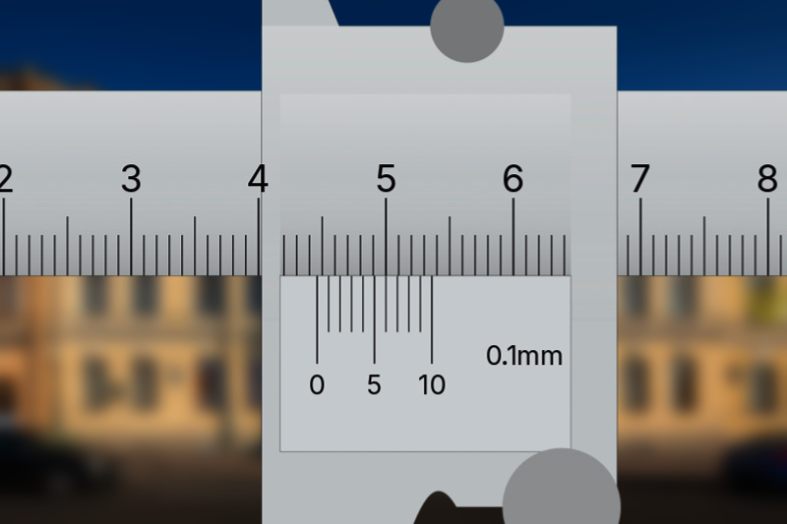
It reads value=44.6 unit=mm
